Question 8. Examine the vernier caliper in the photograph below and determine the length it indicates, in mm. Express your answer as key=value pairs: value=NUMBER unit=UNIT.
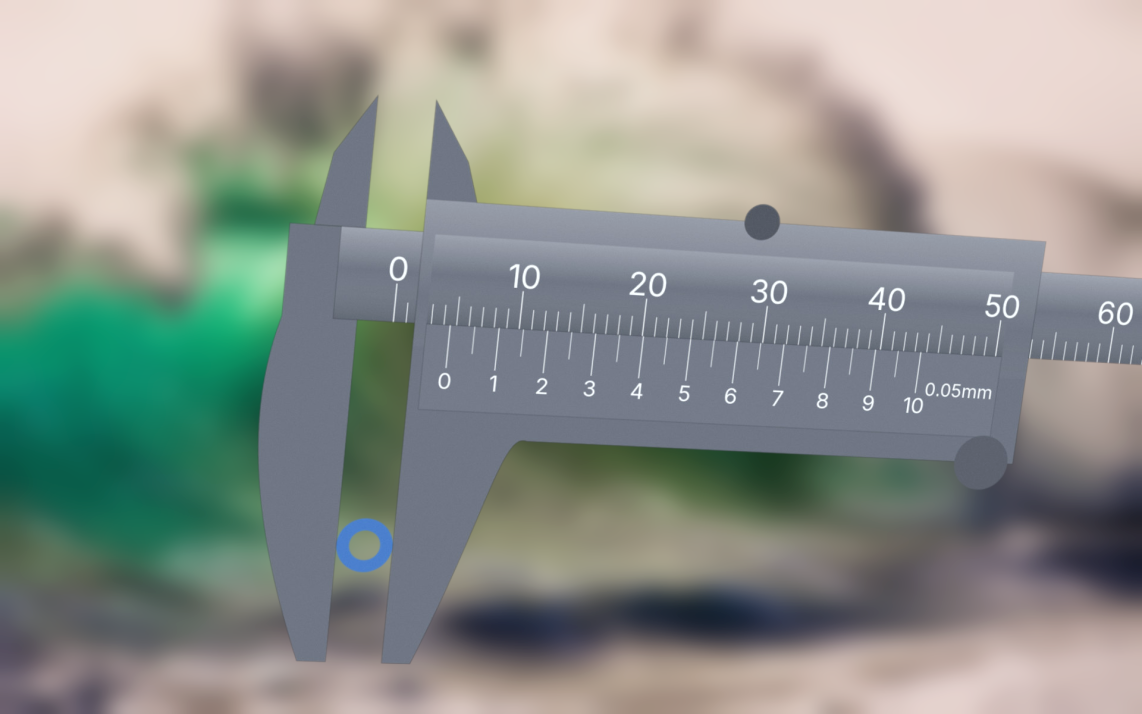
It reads value=4.5 unit=mm
